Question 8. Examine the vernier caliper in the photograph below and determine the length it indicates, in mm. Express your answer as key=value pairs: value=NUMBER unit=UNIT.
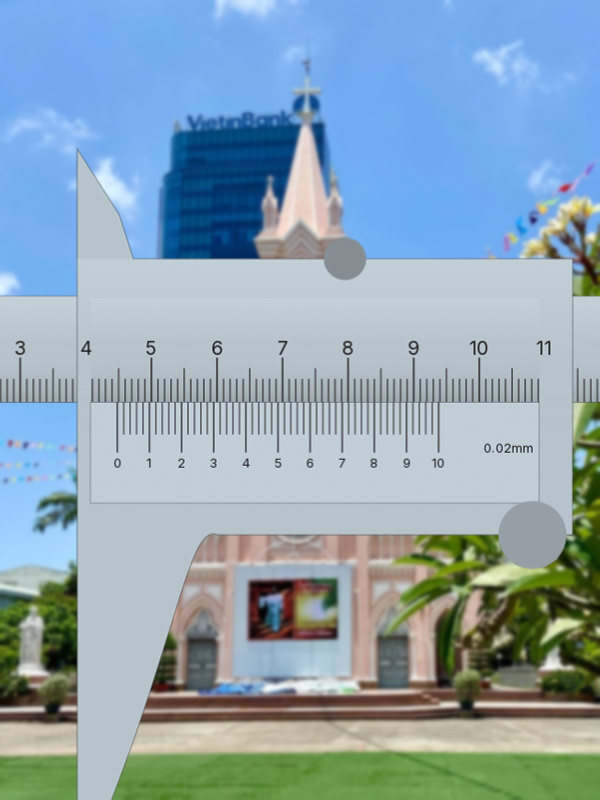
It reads value=44.8 unit=mm
